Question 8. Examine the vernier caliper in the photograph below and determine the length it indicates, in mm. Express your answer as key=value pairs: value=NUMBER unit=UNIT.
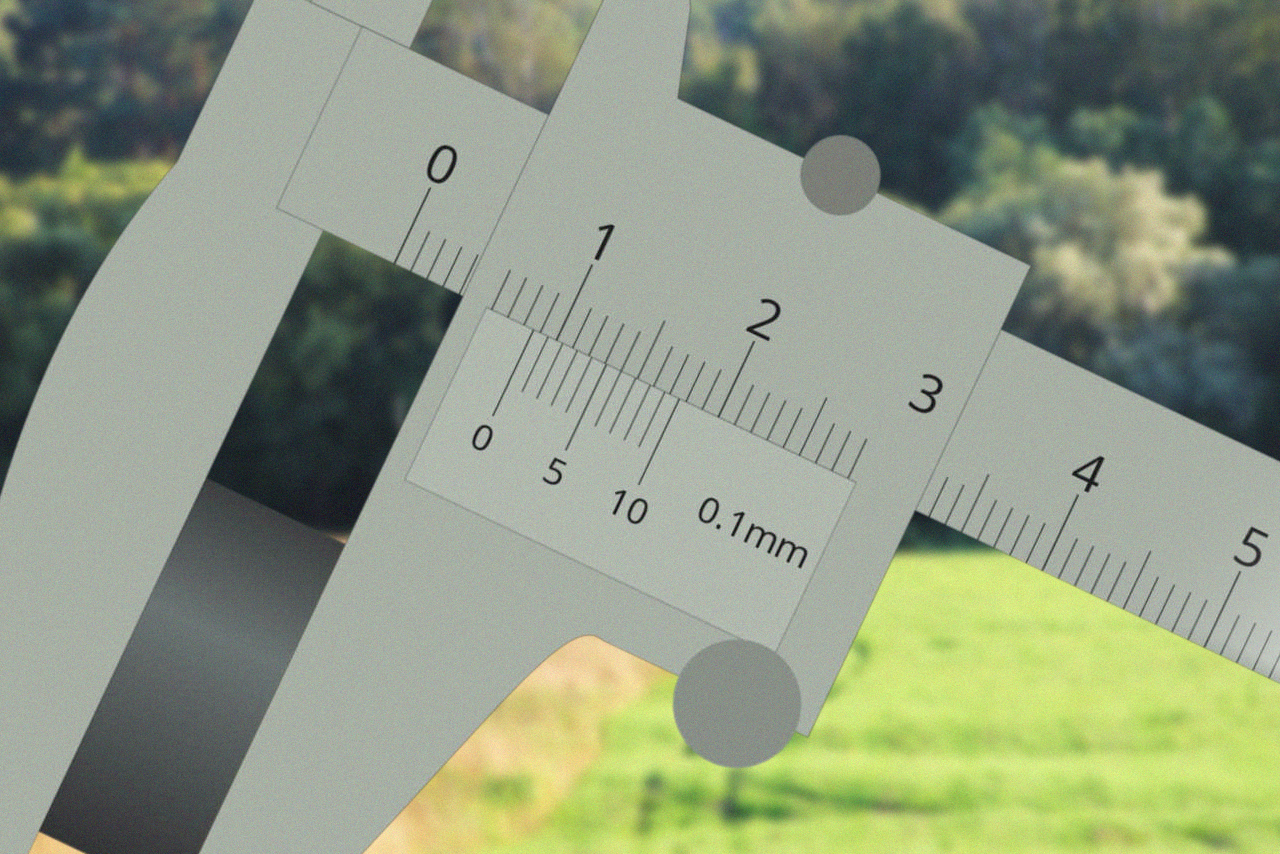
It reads value=8.6 unit=mm
